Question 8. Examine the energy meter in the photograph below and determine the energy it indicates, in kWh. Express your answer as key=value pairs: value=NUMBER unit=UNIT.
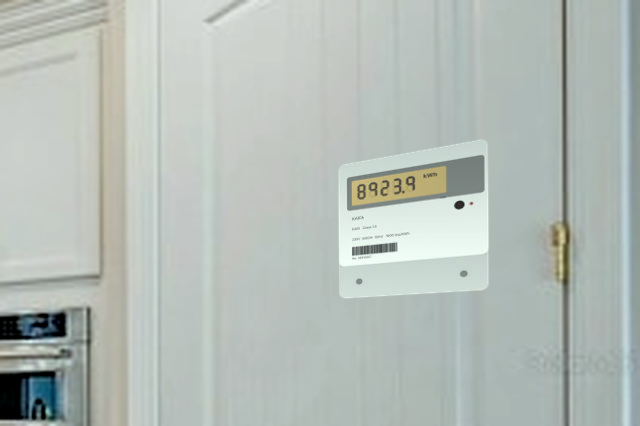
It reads value=8923.9 unit=kWh
